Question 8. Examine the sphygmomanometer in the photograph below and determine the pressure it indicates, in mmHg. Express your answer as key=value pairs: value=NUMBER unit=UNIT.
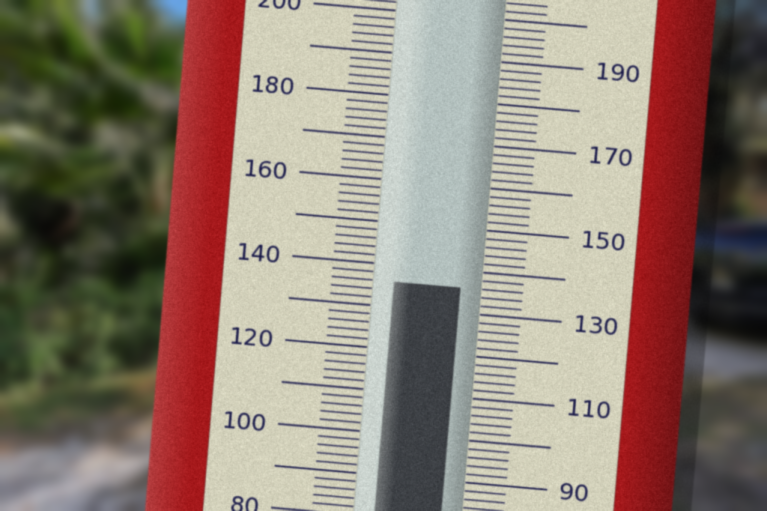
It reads value=136 unit=mmHg
